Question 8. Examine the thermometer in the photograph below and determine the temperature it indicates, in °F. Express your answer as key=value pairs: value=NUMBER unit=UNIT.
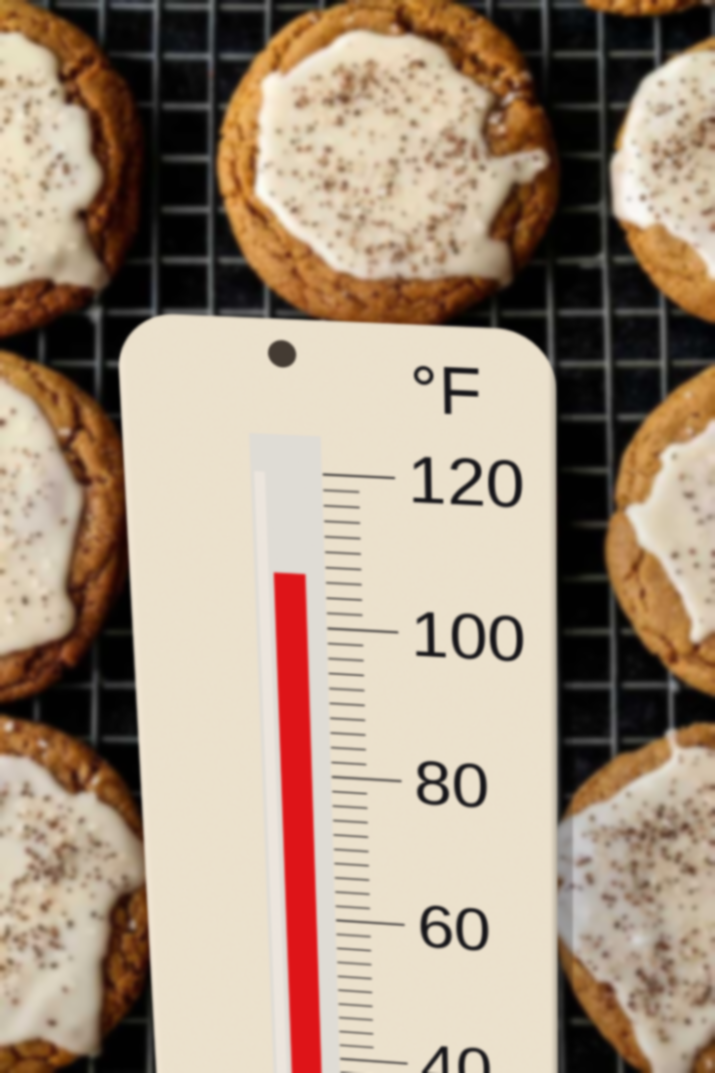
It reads value=107 unit=°F
